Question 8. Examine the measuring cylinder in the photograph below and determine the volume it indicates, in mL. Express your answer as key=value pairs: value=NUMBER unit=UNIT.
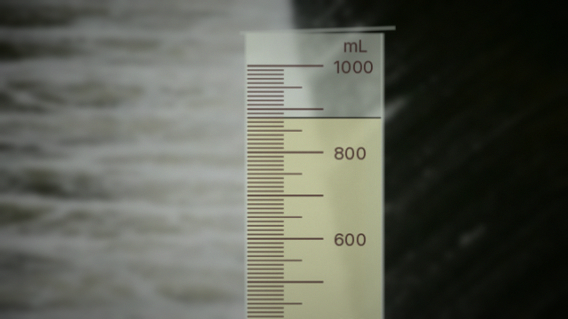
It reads value=880 unit=mL
